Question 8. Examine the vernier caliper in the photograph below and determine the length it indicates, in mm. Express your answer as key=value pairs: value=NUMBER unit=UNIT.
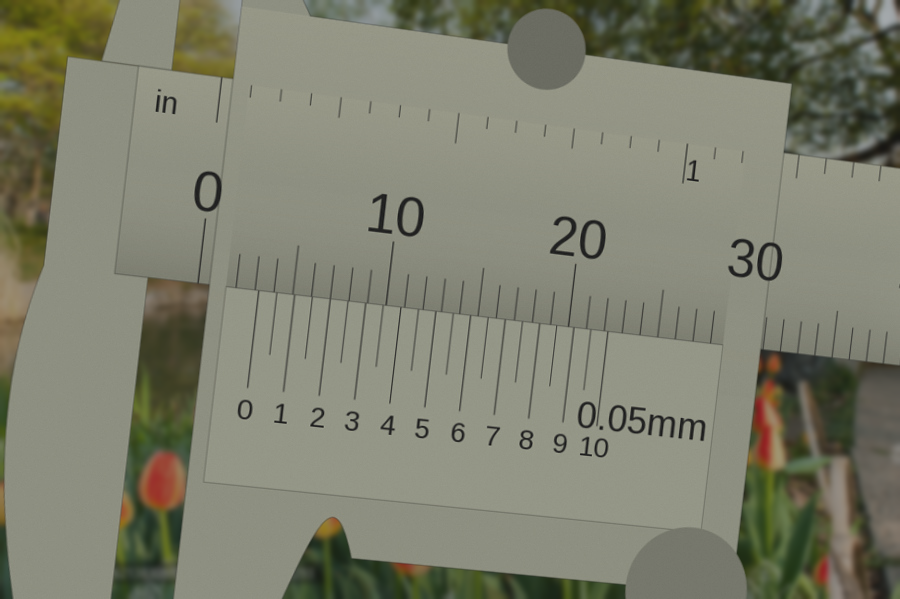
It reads value=3.2 unit=mm
